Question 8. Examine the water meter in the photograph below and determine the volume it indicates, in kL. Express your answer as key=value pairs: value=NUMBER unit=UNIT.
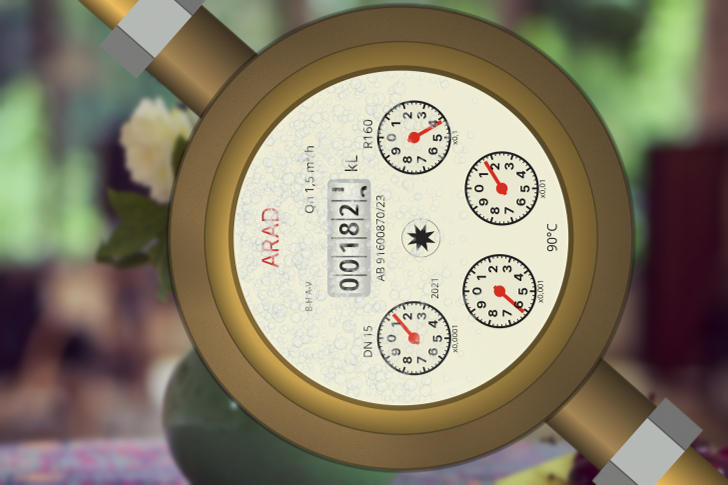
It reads value=1821.4161 unit=kL
